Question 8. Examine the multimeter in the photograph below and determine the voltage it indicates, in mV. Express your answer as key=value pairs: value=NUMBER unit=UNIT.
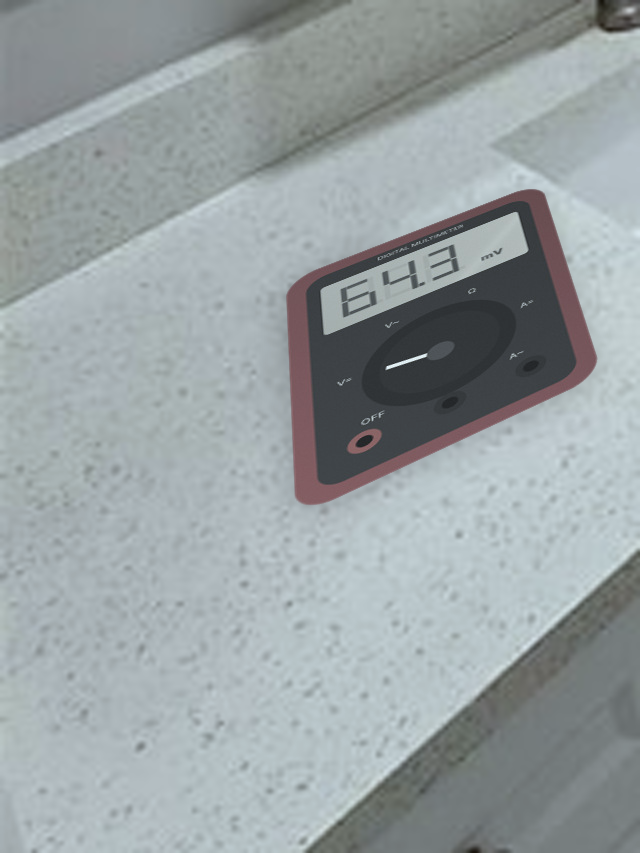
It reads value=64.3 unit=mV
